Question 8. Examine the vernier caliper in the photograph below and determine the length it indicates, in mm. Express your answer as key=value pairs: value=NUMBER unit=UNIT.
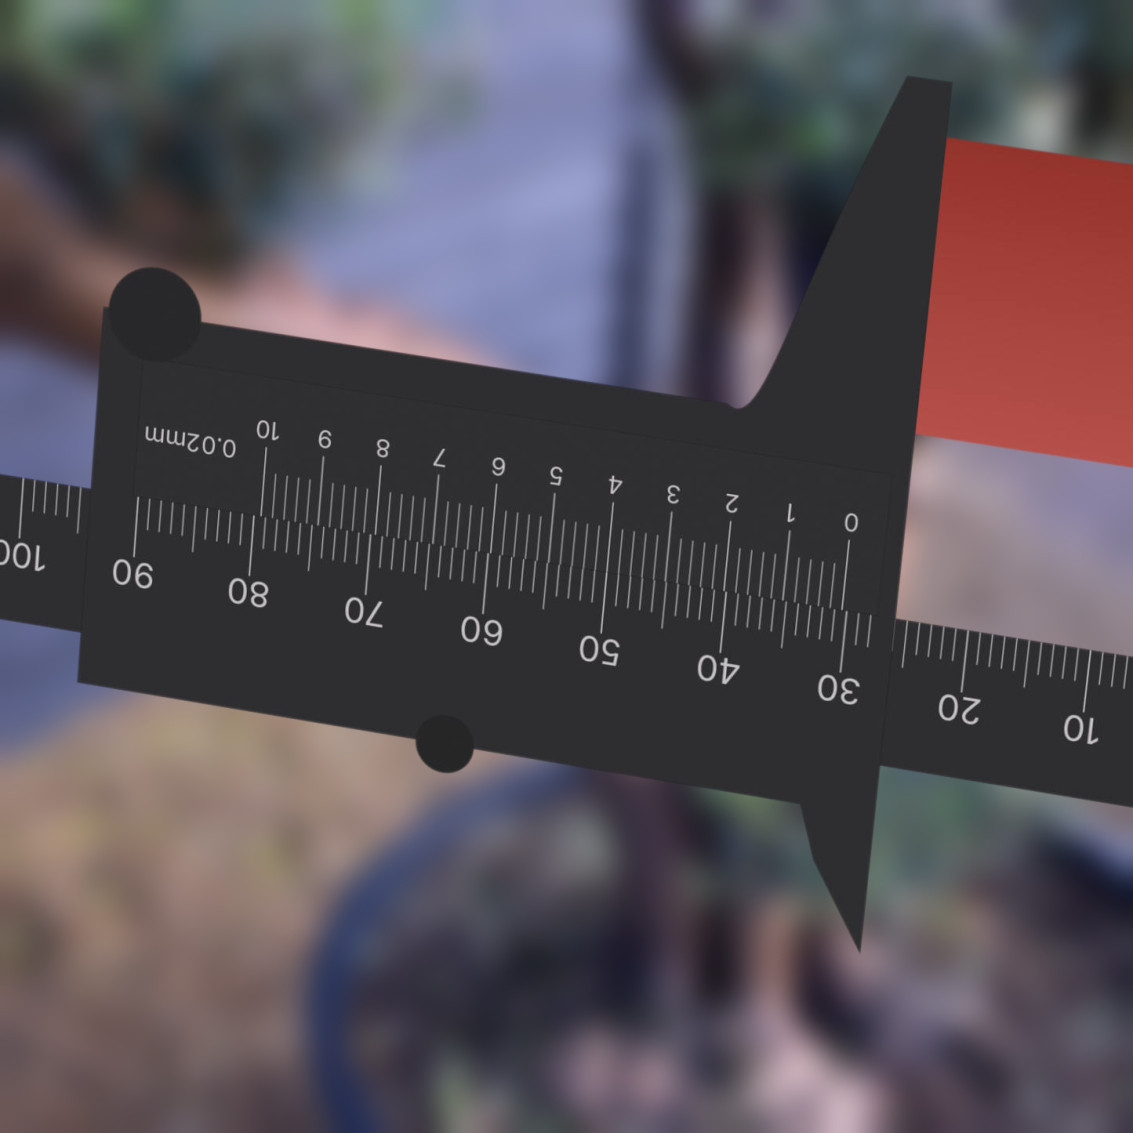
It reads value=30.4 unit=mm
